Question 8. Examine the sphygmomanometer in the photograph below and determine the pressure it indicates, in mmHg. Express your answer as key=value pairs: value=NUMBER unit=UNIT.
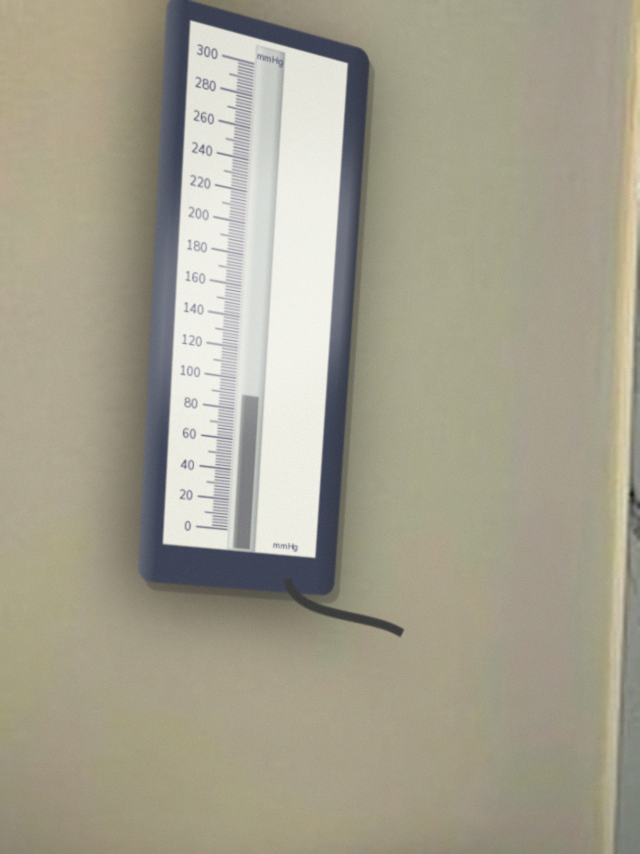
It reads value=90 unit=mmHg
